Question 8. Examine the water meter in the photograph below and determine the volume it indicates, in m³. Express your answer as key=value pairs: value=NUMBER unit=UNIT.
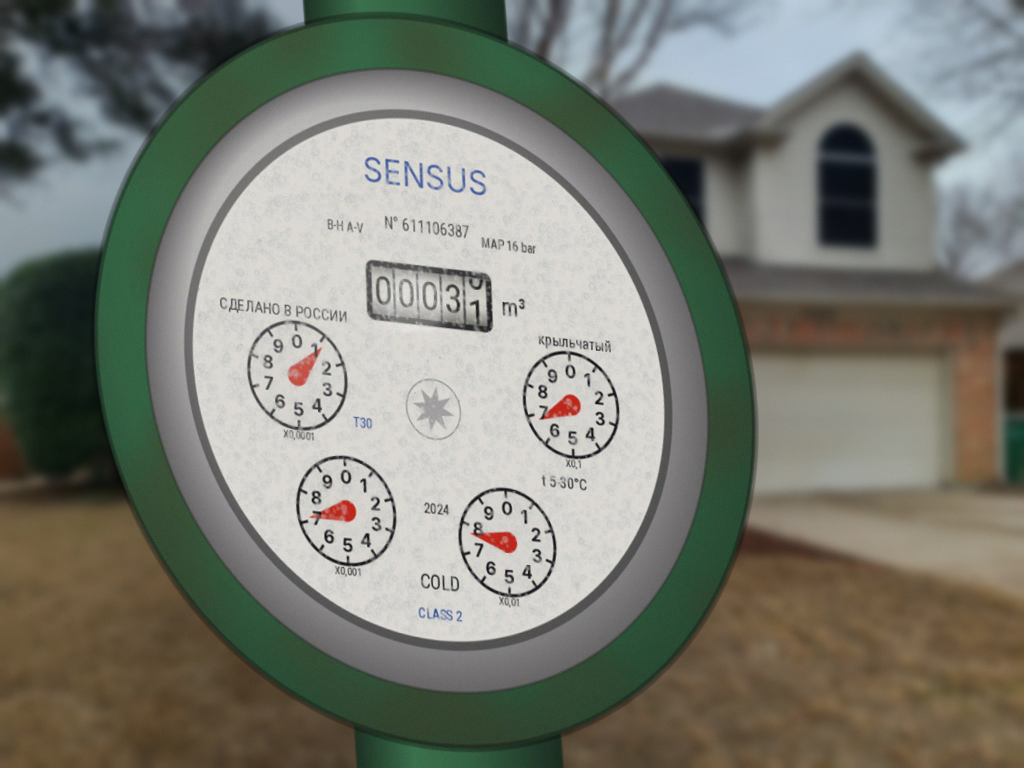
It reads value=30.6771 unit=m³
